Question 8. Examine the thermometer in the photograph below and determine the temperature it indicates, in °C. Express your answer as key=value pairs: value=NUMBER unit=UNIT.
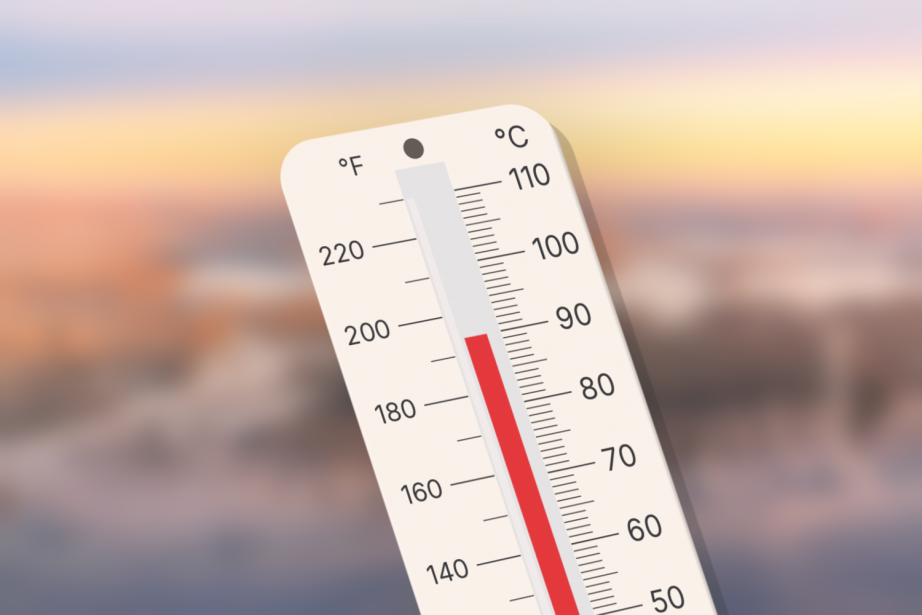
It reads value=90 unit=°C
